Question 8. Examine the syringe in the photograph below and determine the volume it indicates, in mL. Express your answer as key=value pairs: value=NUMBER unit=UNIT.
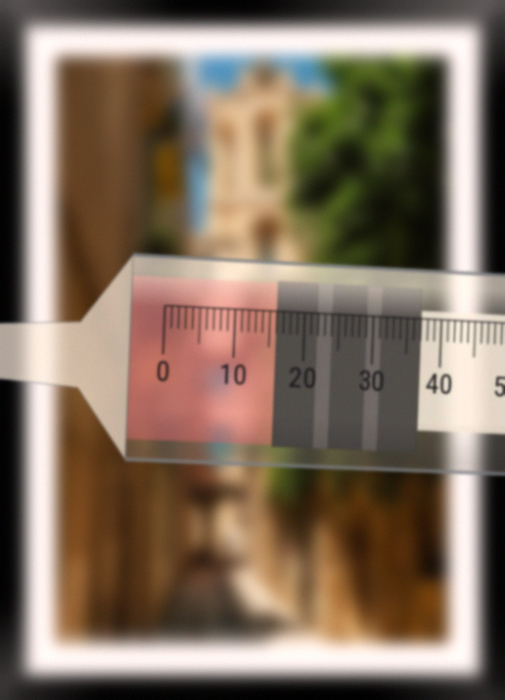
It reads value=16 unit=mL
